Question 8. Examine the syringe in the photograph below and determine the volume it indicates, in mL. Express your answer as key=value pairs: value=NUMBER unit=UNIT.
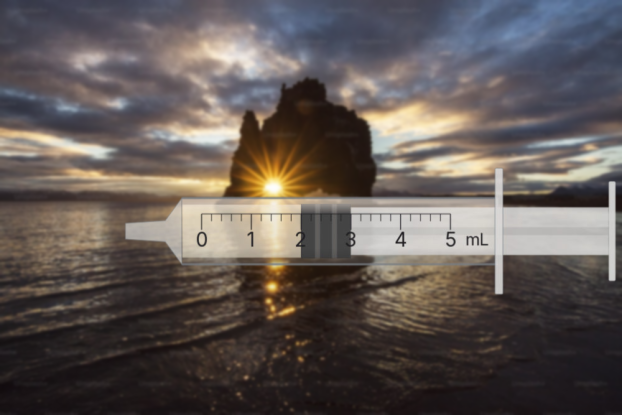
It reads value=2 unit=mL
